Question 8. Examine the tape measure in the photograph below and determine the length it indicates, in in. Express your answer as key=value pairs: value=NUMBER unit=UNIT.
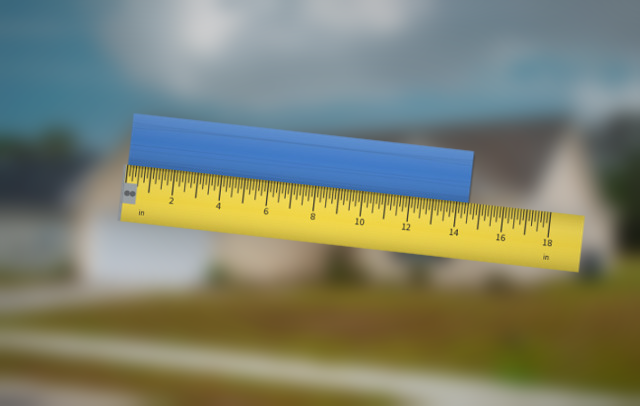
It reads value=14.5 unit=in
